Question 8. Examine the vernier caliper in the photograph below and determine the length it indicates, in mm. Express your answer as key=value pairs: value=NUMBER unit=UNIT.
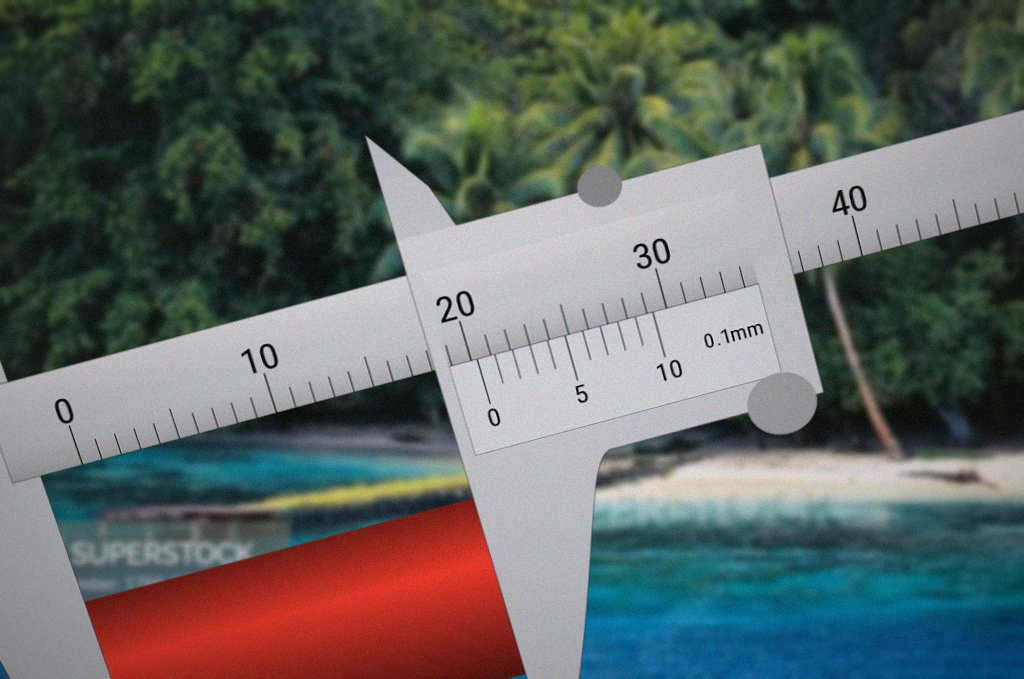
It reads value=20.3 unit=mm
